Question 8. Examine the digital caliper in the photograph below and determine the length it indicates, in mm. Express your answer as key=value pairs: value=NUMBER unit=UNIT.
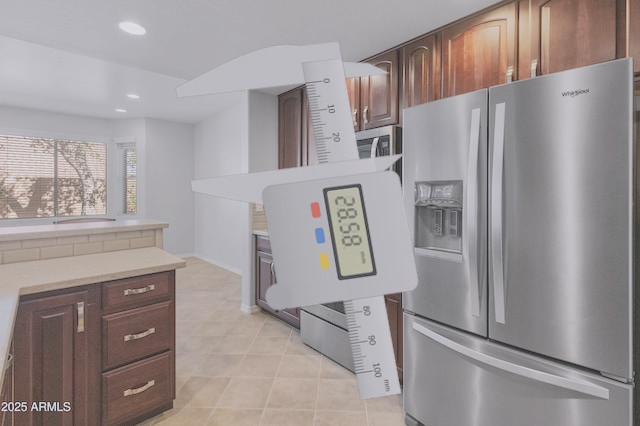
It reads value=28.58 unit=mm
